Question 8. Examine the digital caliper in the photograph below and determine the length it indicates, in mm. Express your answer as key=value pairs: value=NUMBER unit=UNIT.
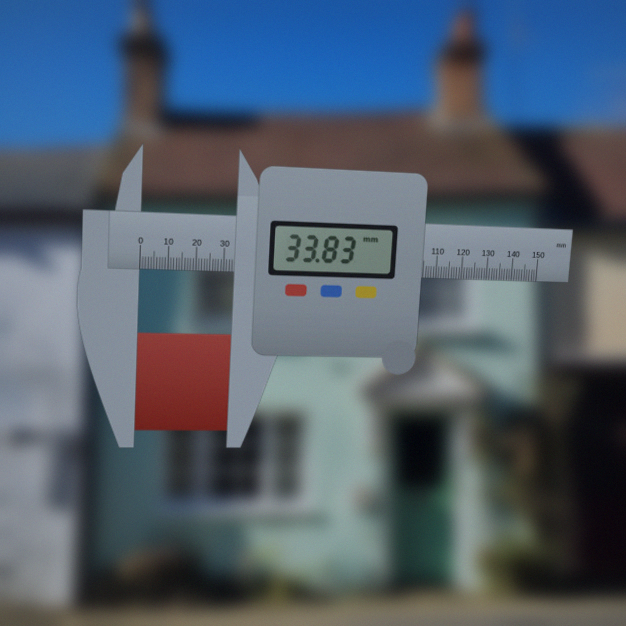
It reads value=33.83 unit=mm
